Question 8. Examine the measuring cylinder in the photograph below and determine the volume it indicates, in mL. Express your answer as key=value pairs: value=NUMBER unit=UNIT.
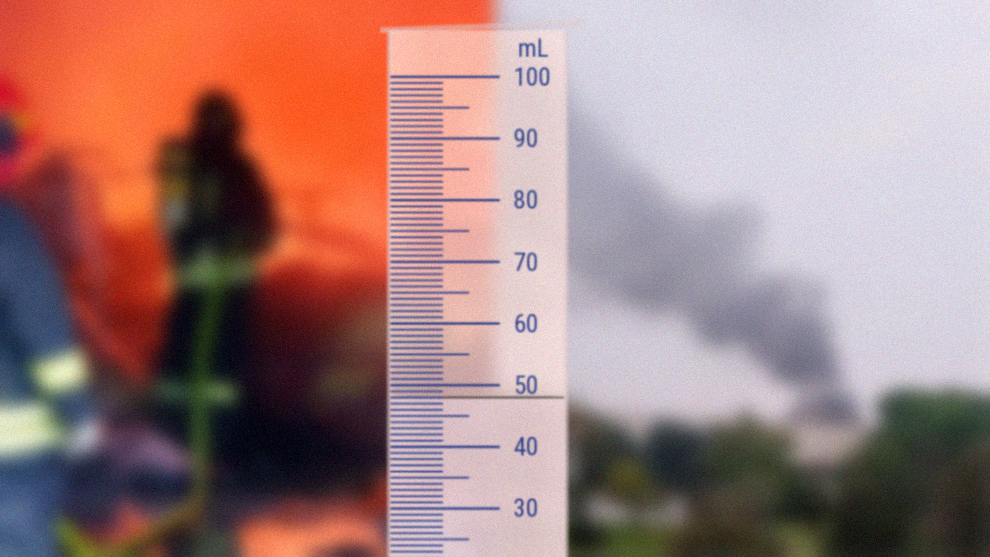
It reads value=48 unit=mL
